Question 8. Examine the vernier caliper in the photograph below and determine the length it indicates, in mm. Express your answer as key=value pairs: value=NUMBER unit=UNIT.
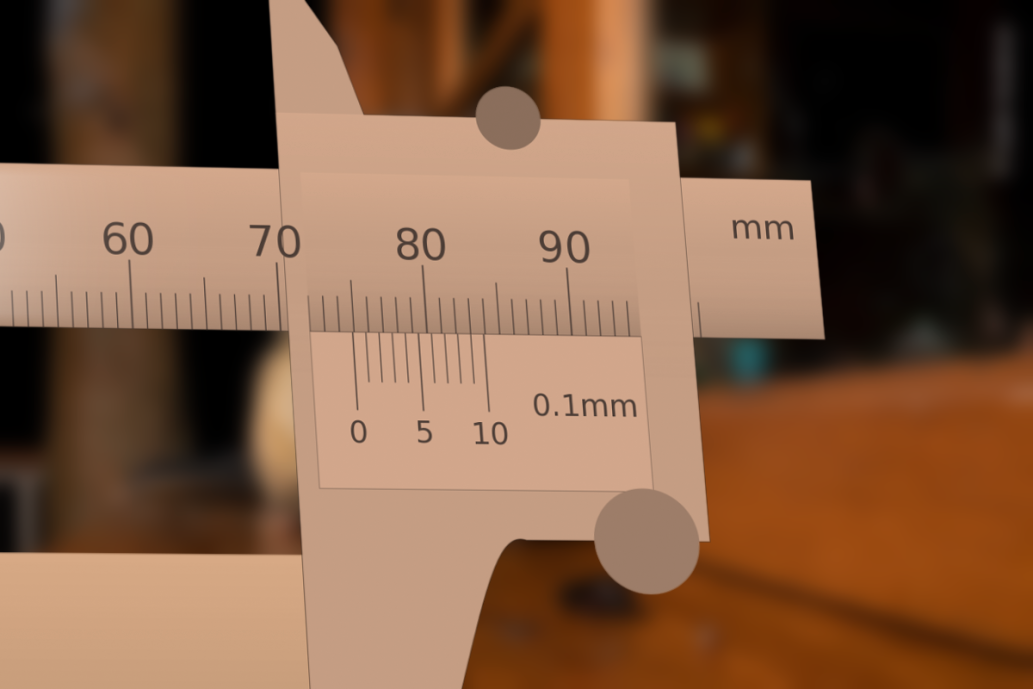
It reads value=74.9 unit=mm
